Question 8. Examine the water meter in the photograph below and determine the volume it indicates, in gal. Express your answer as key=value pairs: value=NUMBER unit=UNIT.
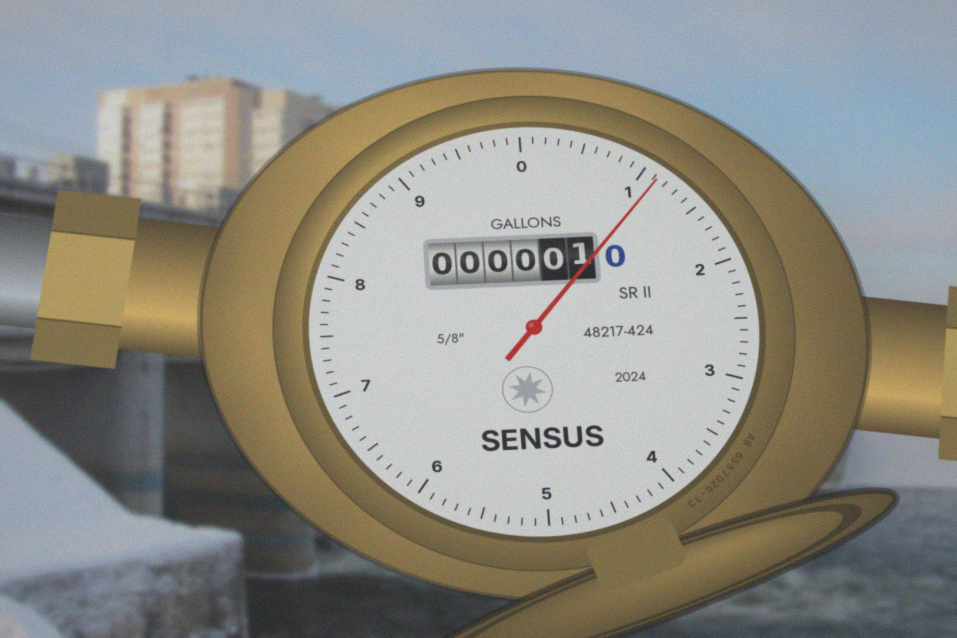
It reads value=11.1 unit=gal
